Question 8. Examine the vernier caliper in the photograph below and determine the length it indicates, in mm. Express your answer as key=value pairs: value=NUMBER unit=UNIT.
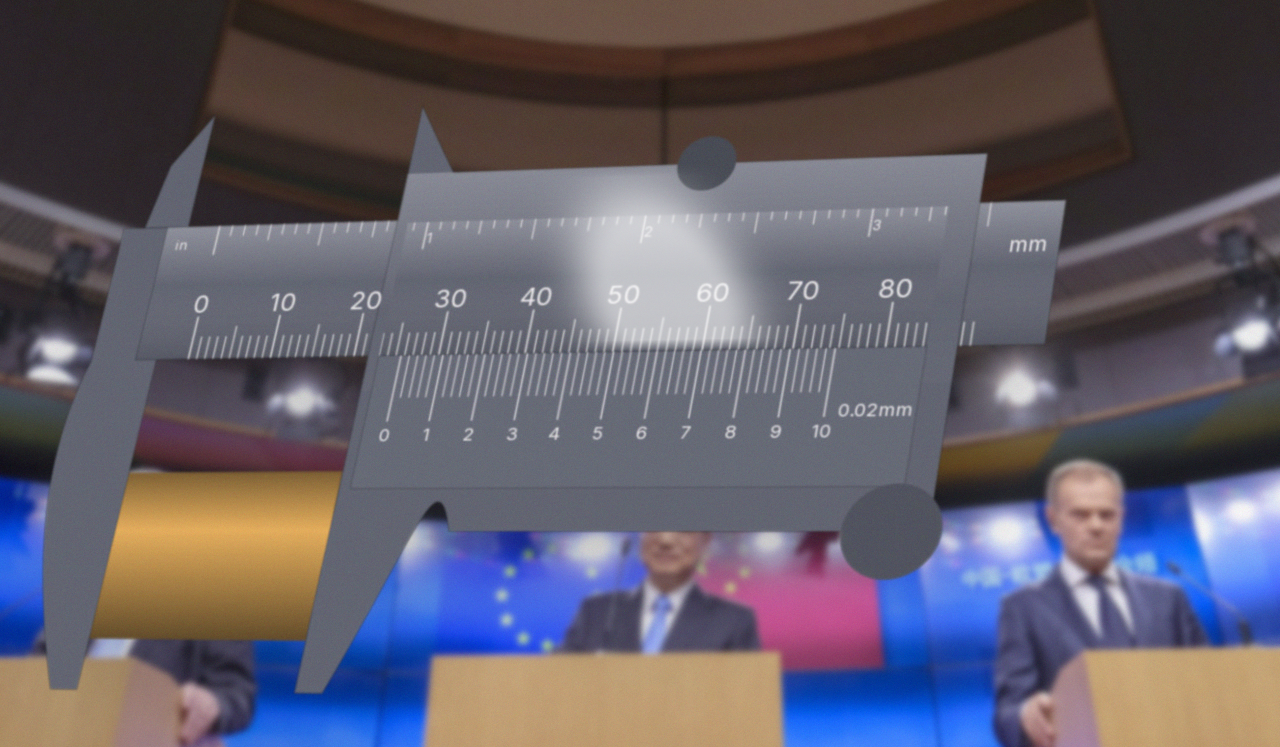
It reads value=25.6 unit=mm
